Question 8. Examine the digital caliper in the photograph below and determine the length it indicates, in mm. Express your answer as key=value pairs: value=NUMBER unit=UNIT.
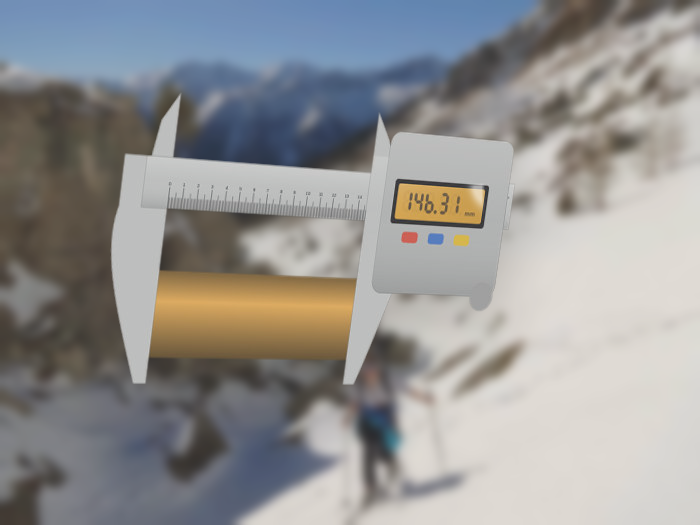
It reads value=146.31 unit=mm
